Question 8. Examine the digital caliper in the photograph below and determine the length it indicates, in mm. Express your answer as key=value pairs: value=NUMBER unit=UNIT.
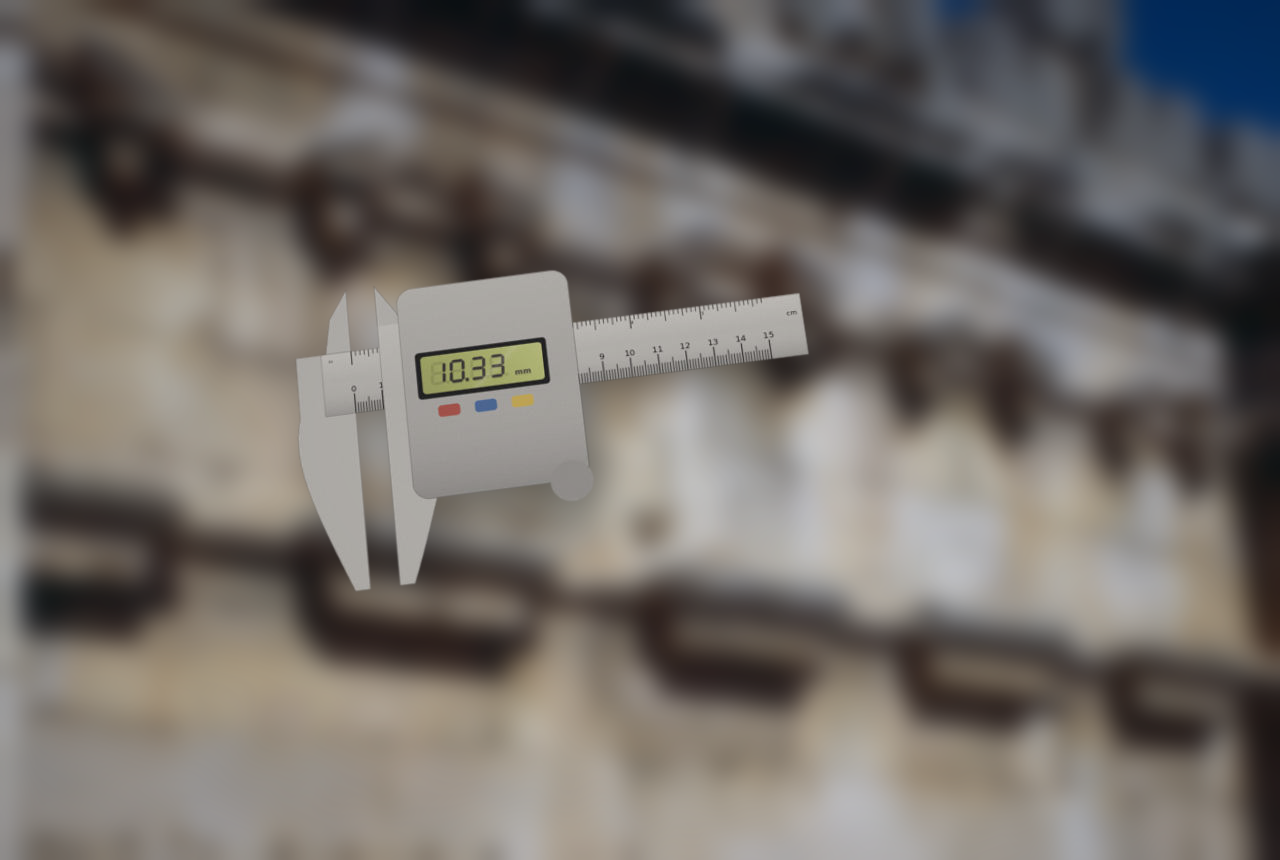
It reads value=10.33 unit=mm
